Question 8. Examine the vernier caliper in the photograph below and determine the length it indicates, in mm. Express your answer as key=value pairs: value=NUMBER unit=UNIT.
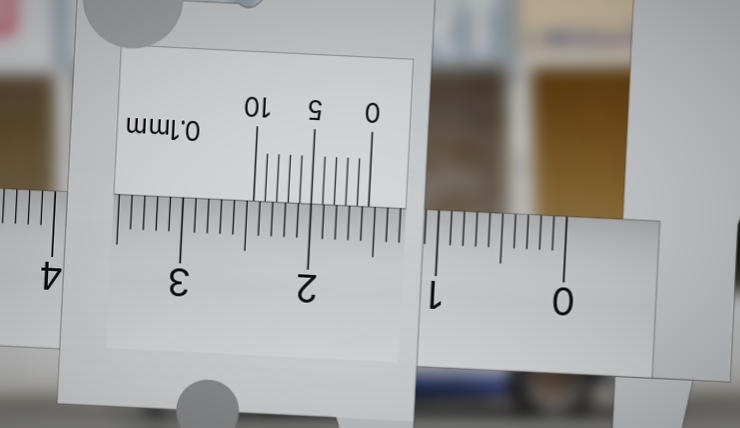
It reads value=15.5 unit=mm
